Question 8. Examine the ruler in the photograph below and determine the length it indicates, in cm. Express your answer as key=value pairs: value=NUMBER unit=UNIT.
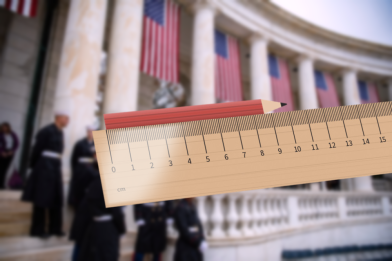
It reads value=10 unit=cm
